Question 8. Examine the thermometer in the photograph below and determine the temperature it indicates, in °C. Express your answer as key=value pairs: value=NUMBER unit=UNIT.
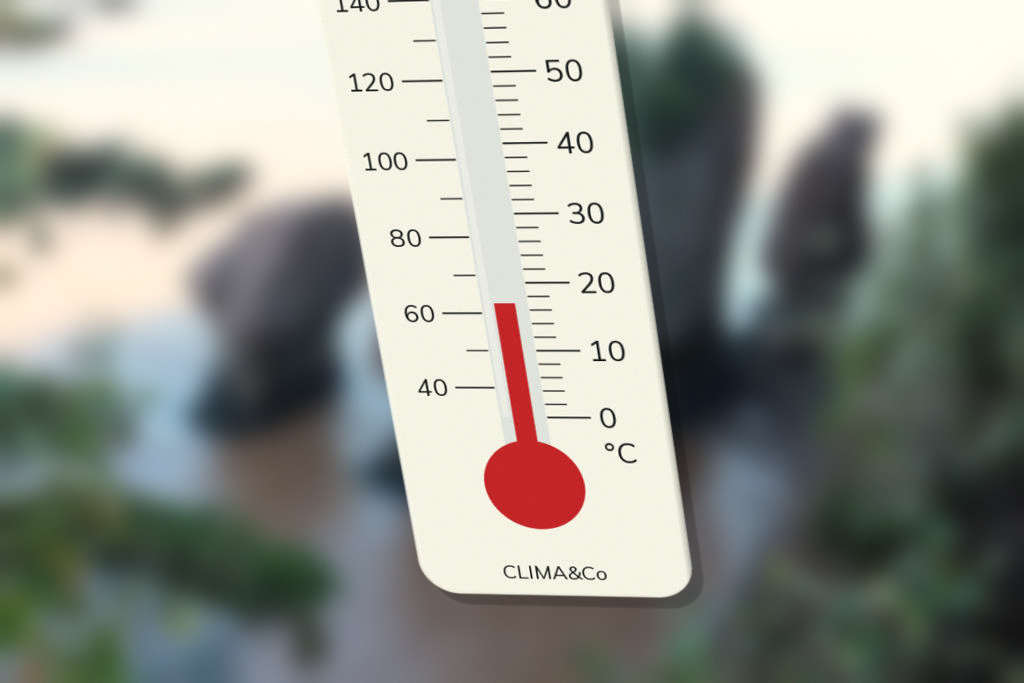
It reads value=17 unit=°C
